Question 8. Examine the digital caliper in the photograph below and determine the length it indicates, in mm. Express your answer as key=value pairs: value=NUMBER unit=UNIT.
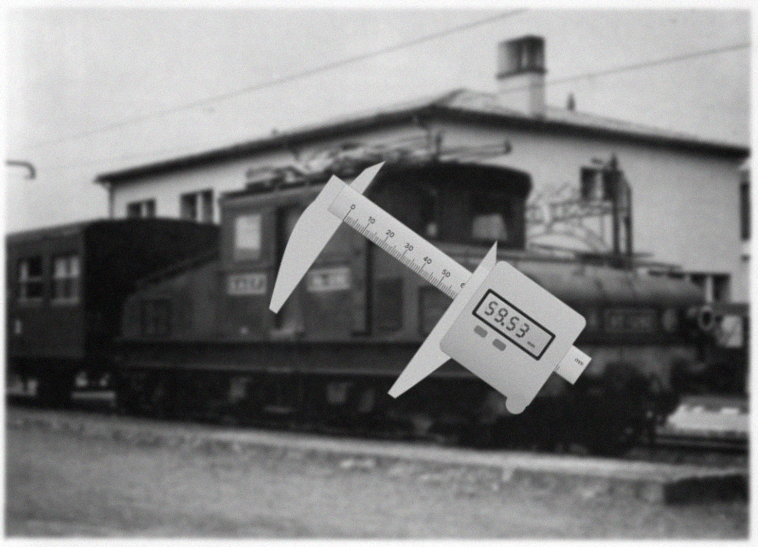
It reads value=59.53 unit=mm
